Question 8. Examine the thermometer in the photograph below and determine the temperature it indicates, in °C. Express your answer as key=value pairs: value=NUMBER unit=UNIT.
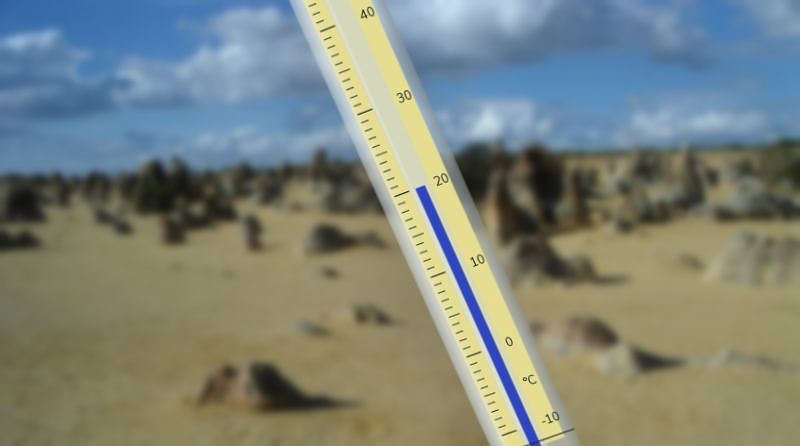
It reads value=20 unit=°C
